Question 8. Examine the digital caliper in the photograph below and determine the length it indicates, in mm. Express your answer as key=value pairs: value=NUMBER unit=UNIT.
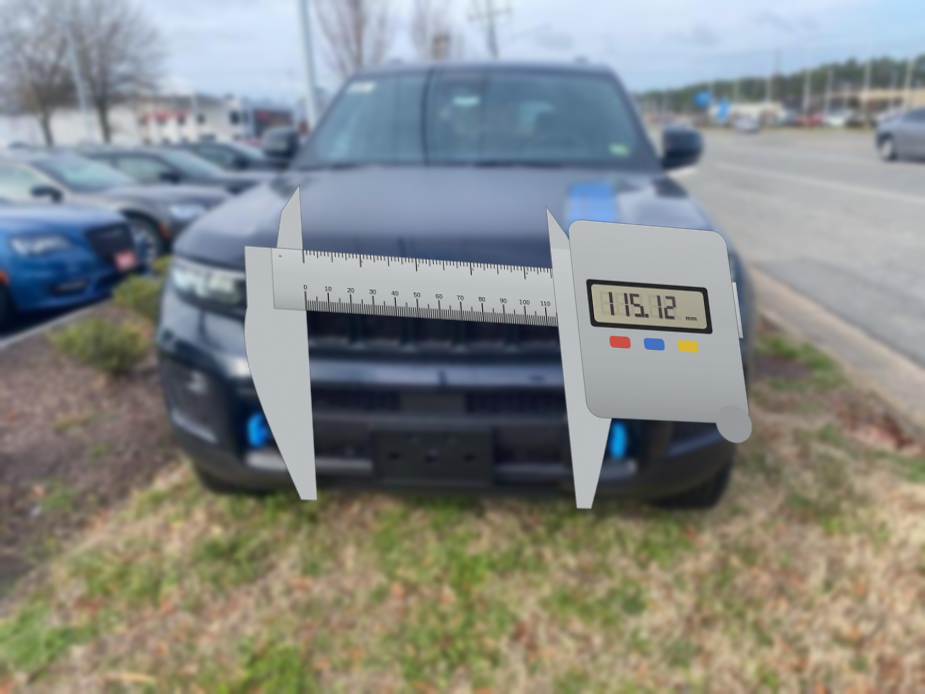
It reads value=115.12 unit=mm
